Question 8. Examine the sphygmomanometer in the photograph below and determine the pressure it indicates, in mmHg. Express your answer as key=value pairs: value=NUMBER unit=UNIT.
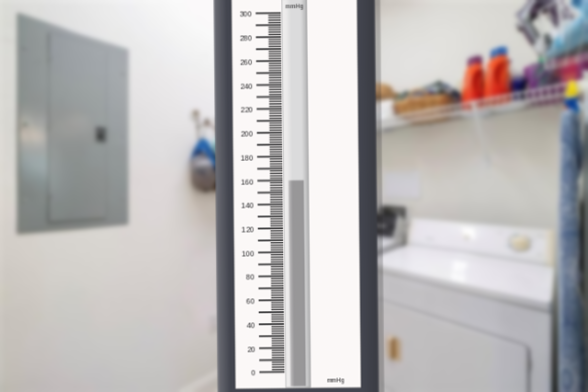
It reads value=160 unit=mmHg
